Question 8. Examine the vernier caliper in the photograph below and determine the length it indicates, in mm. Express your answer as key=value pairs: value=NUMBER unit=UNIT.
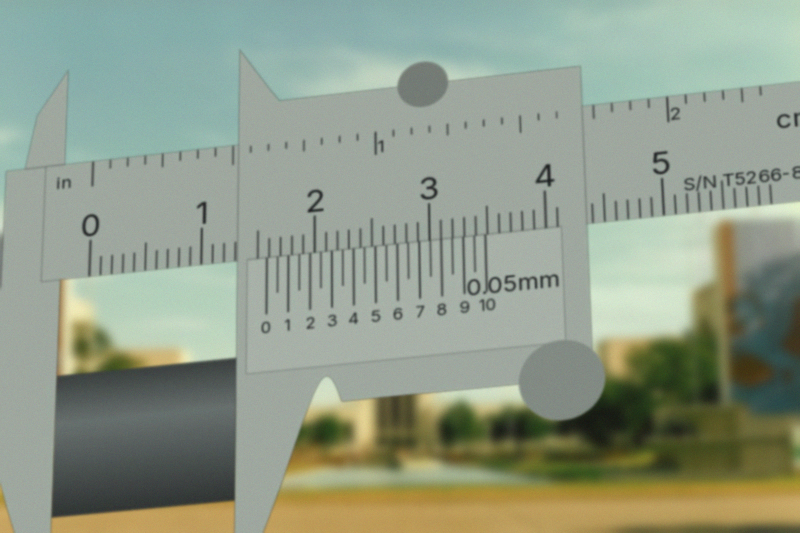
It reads value=15.8 unit=mm
